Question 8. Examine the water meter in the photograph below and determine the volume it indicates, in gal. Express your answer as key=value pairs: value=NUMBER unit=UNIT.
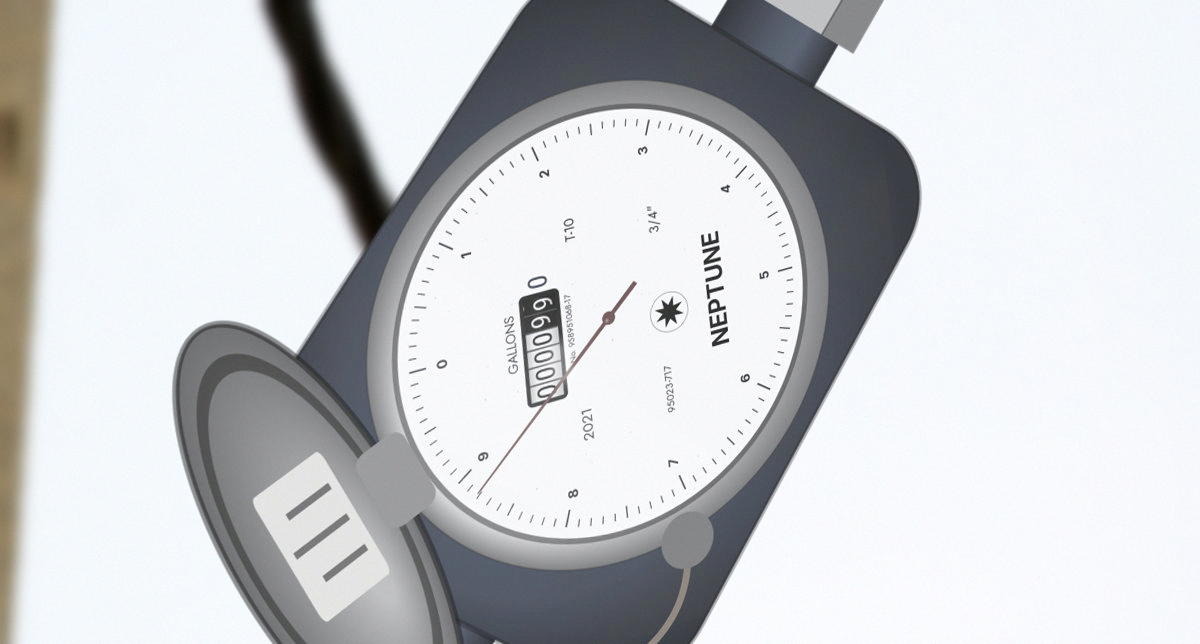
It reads value=988.8 unit=gal
